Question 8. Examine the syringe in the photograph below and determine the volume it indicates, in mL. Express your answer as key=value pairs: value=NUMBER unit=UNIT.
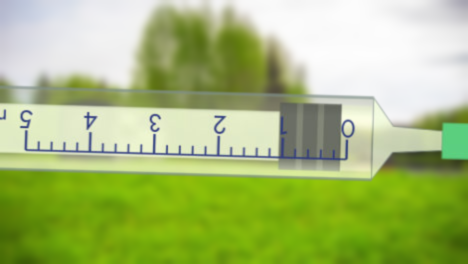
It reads value=0.1 unit=mL
